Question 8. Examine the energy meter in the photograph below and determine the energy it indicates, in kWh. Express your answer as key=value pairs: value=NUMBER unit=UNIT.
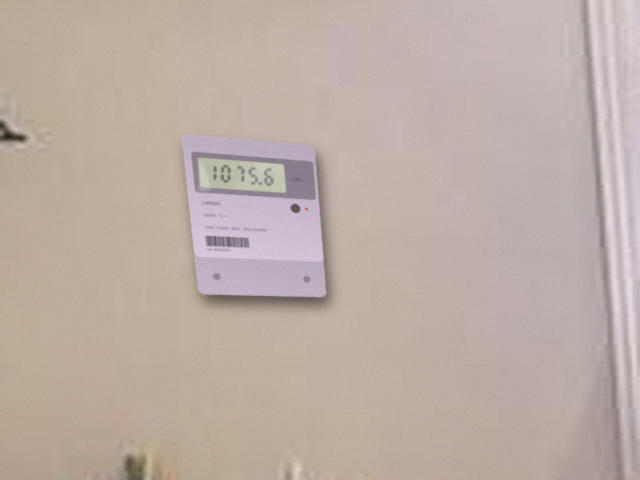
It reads value=1075.6 unit=kWh
